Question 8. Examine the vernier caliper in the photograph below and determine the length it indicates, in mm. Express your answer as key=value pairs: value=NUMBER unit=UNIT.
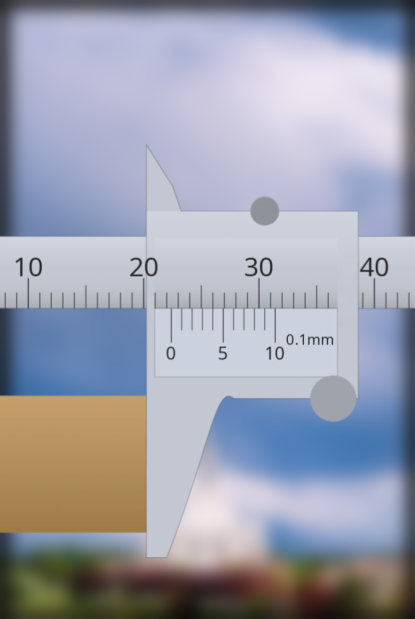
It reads value=22.4 unit=mm
